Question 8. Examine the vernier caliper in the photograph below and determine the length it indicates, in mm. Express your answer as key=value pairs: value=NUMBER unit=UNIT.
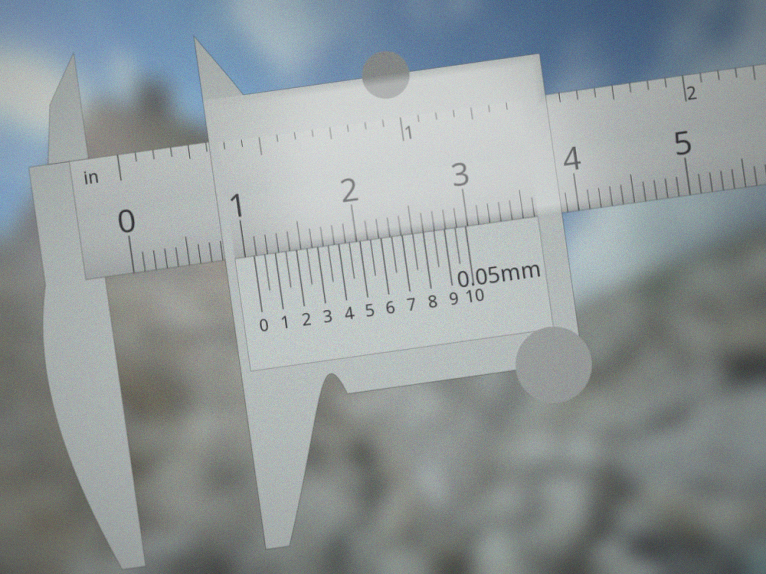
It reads value=10.8 unit=mm
